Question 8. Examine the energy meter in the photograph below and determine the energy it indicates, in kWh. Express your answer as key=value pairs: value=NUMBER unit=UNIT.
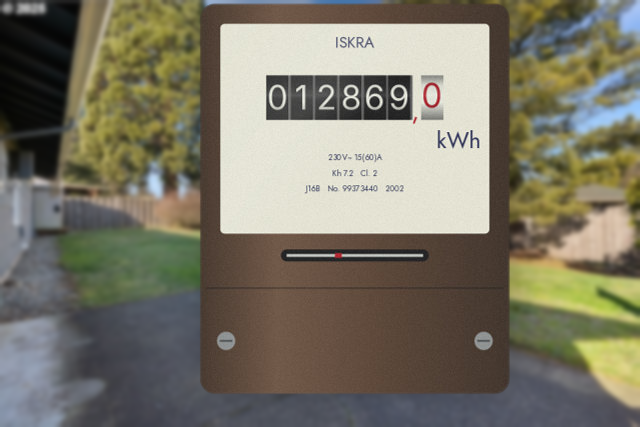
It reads value=12869.0 unit=kWh
